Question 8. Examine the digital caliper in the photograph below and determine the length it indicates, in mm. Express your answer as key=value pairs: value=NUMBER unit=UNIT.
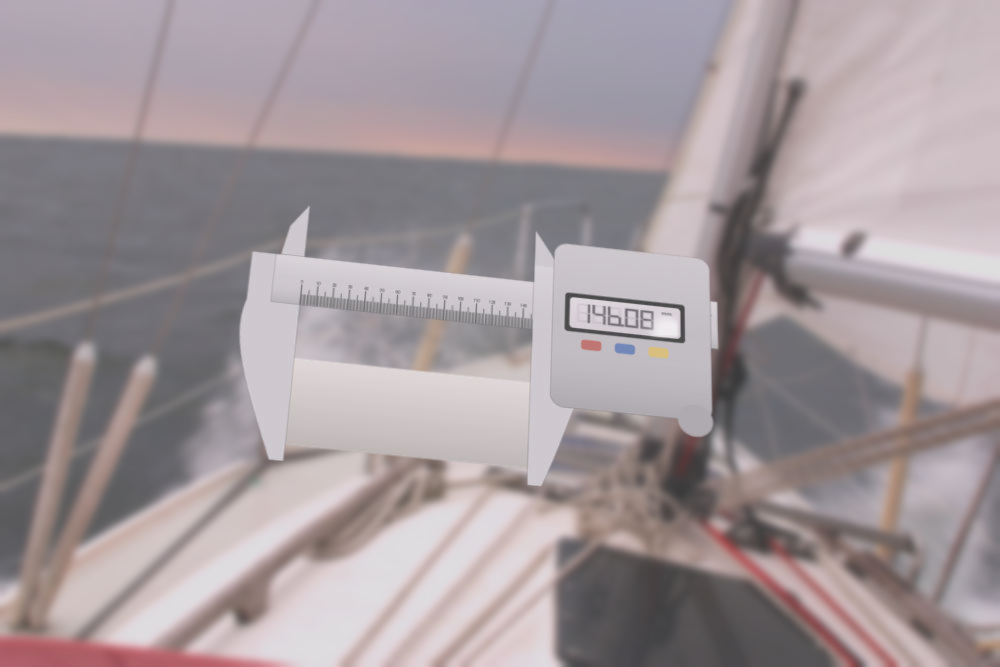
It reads value=146.08 unit=mm
